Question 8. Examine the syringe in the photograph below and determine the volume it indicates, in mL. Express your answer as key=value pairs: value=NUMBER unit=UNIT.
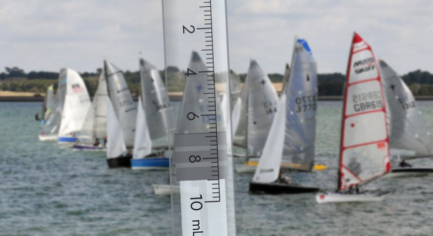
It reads value=6.8 unit=mL
